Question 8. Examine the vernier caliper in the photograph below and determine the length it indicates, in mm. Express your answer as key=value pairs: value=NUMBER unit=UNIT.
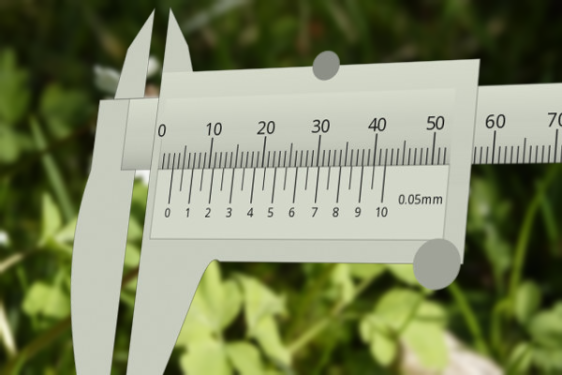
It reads value=3.0 unit=mm
